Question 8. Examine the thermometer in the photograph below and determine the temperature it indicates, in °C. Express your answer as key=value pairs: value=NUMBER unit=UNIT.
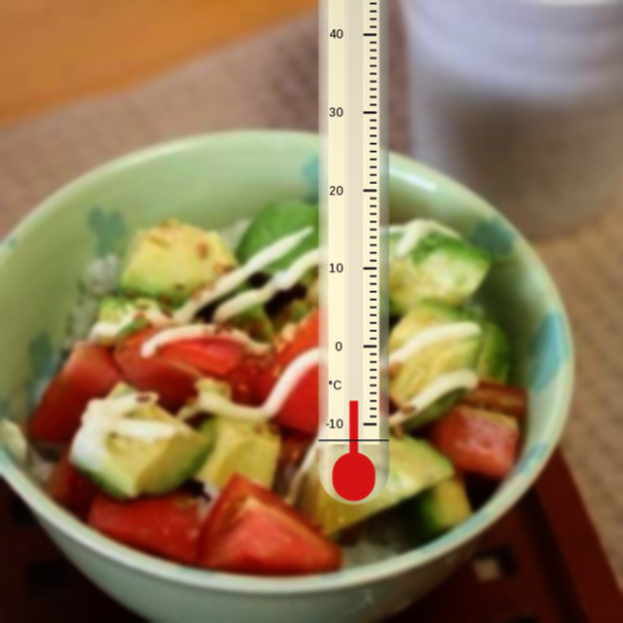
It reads value=-7 unit=°C
